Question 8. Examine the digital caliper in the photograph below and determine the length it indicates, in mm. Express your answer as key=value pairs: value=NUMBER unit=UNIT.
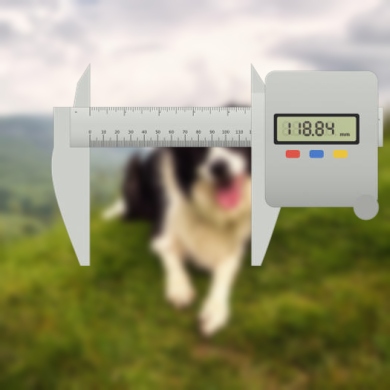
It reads value=118.84 unit=mm
